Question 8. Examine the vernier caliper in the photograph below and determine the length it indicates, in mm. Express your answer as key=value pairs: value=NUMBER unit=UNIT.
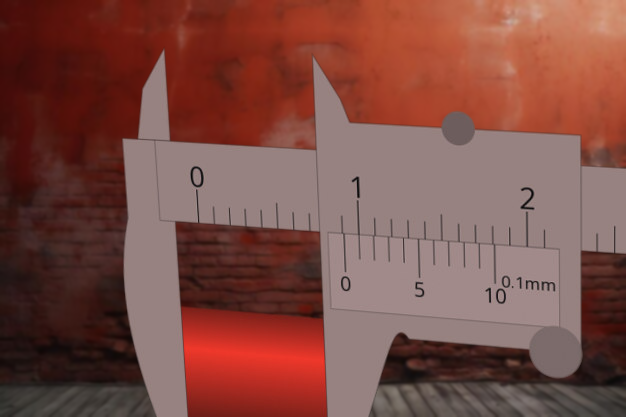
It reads value=9.1 unit=mm
